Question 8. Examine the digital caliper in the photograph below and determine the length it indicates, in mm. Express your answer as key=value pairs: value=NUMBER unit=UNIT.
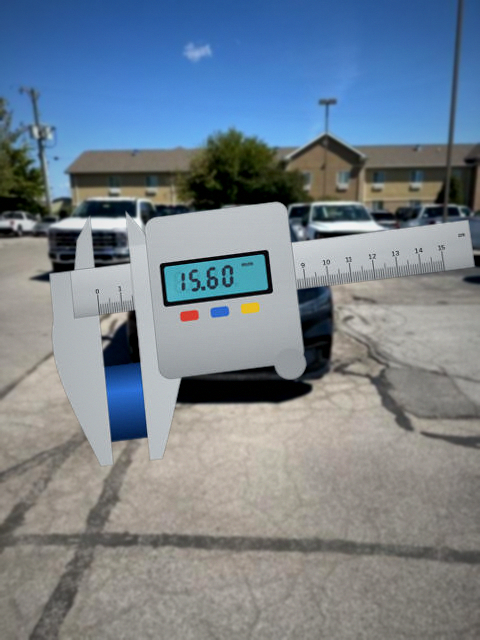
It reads value=15.60 unit=mm
